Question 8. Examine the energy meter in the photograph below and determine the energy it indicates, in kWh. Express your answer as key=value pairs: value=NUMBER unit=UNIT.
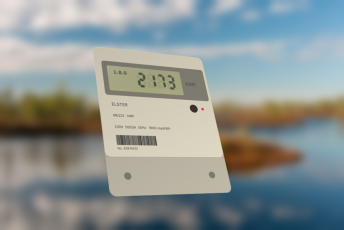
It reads value=2173 unit=kWh
